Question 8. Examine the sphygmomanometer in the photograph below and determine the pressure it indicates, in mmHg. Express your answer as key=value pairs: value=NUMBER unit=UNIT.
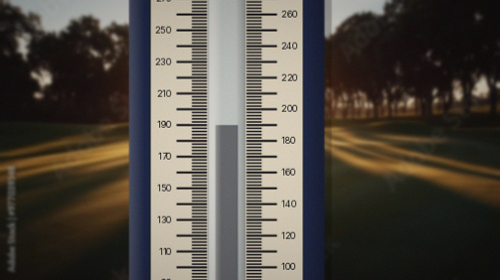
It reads value=190 unit=mmHg
